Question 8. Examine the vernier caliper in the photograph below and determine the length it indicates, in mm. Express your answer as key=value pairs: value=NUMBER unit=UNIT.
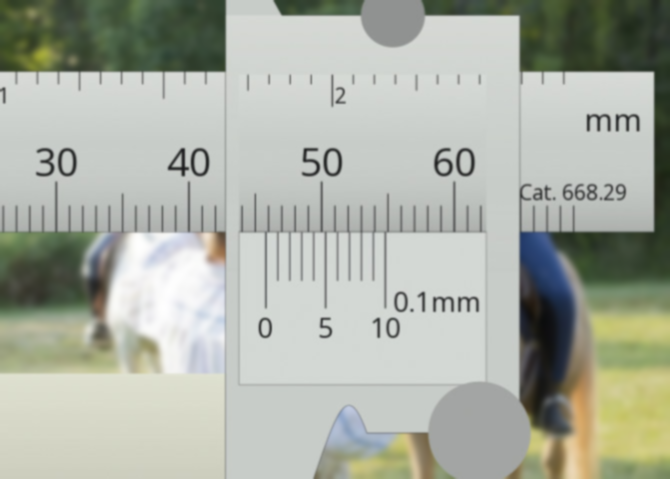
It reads value=45.8 unit=mm
